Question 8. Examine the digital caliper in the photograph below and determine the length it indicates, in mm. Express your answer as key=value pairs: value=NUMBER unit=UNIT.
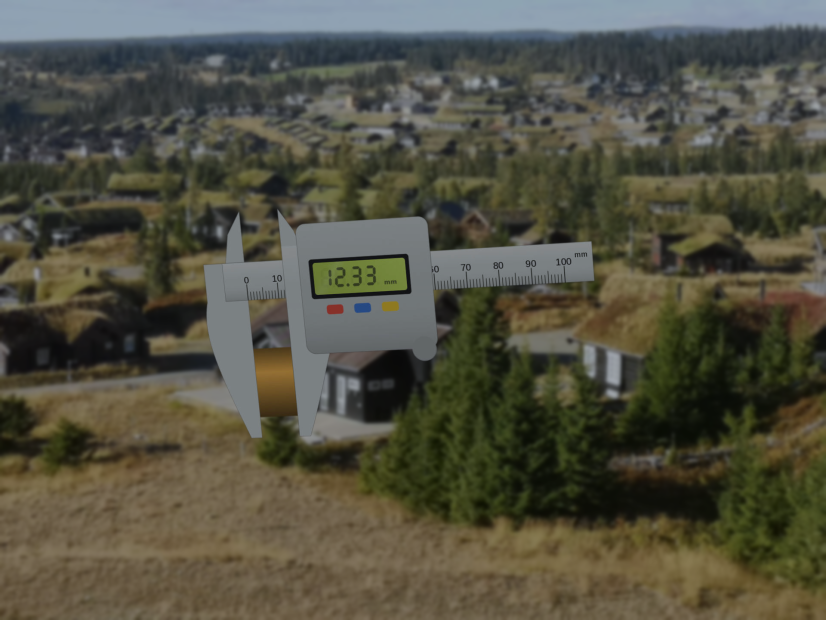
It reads value=12.33 unit=mm
